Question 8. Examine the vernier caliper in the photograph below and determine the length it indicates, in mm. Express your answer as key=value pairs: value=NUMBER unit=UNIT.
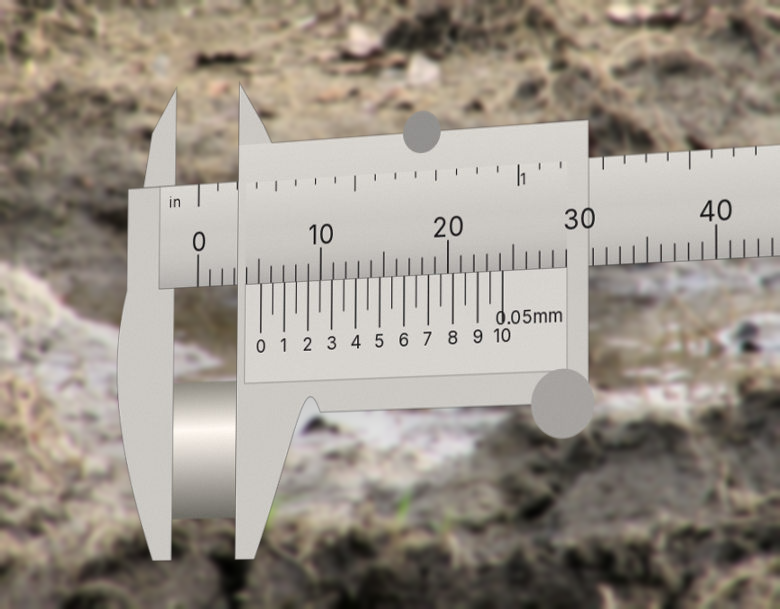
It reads value=5.2 unit=mm
